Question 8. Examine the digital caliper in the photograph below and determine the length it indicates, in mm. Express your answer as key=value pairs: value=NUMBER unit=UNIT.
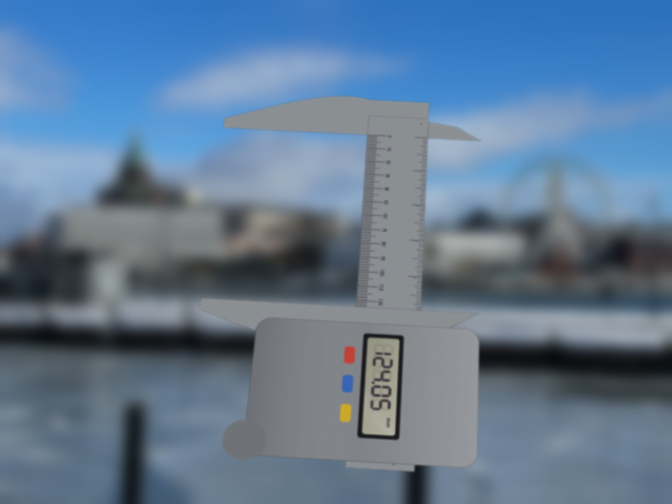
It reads value=124.05 unit=mm
